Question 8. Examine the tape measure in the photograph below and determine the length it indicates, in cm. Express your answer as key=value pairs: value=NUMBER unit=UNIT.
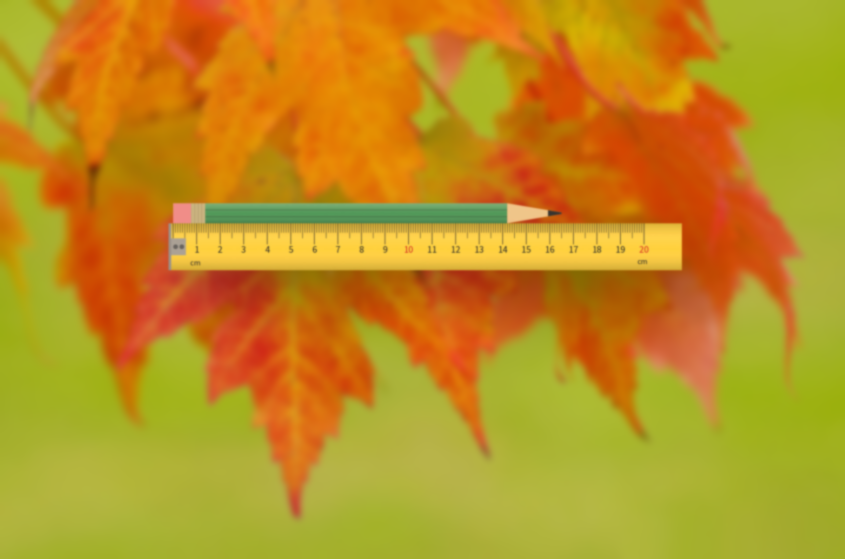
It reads value=16.5 unit=cm
